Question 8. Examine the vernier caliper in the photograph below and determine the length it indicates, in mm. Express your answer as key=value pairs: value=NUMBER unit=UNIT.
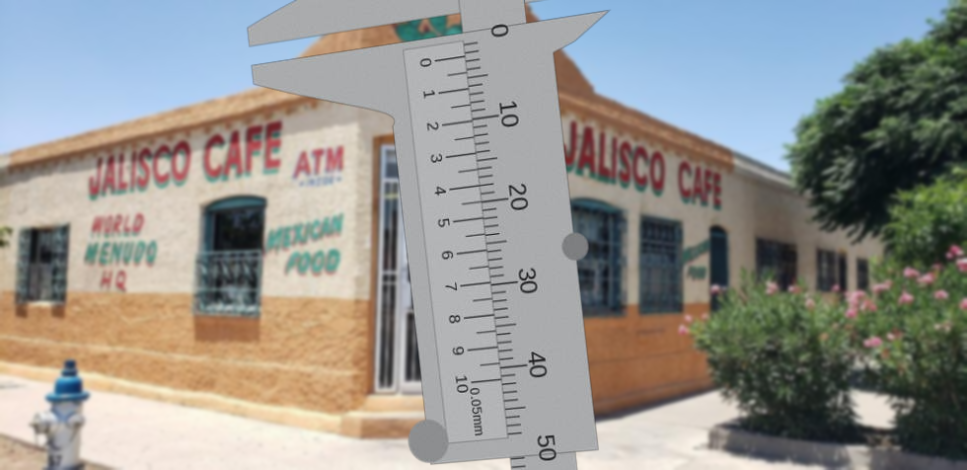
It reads value=2.4 unit=mm
